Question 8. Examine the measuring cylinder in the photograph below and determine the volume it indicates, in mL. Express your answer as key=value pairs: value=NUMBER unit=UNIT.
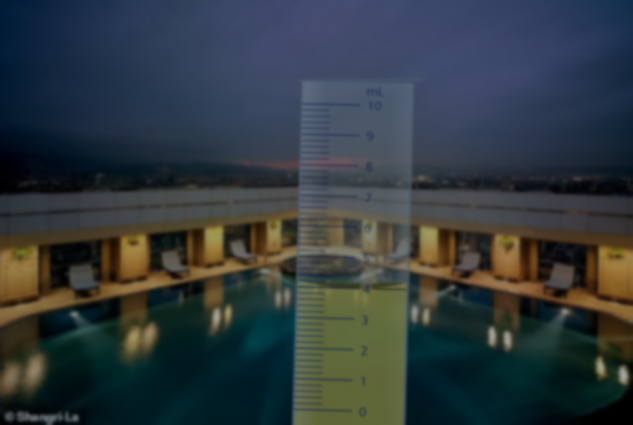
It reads value=4 unit=mL
